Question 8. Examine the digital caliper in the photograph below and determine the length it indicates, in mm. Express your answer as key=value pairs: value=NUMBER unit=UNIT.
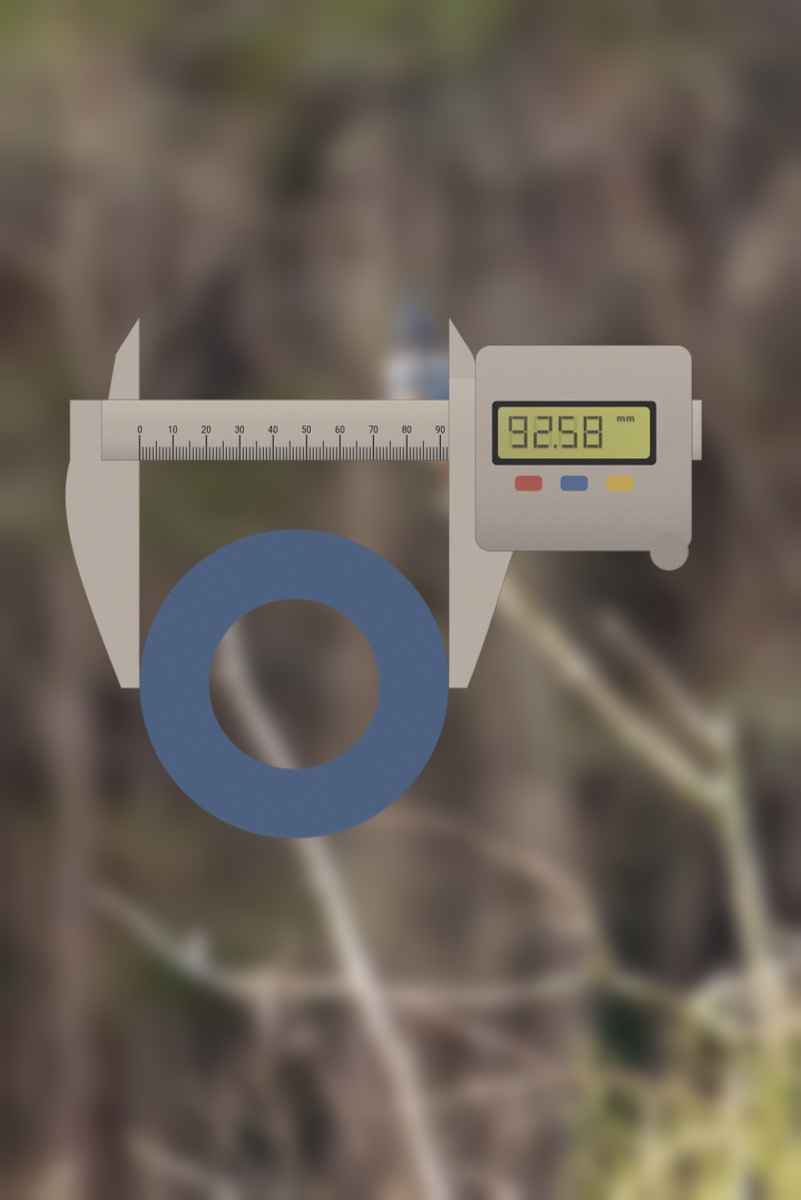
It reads value=92.58 unit=mm
